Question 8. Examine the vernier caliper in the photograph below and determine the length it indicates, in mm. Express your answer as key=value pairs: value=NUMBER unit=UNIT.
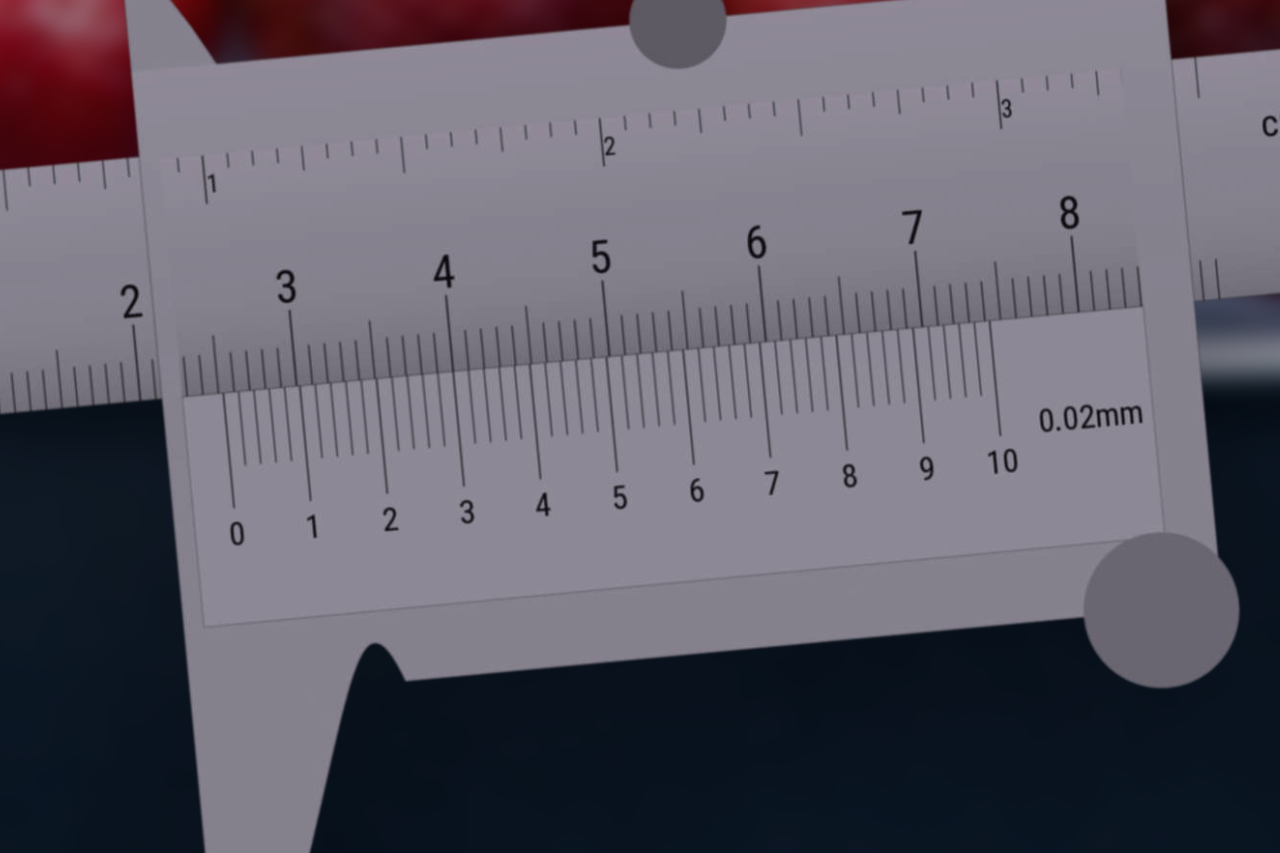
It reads value=25.3 unit=mm
